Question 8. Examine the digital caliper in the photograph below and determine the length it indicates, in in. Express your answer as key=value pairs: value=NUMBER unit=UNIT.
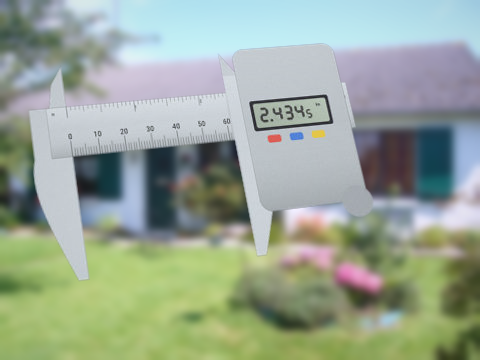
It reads value=2.4345 unit=in
